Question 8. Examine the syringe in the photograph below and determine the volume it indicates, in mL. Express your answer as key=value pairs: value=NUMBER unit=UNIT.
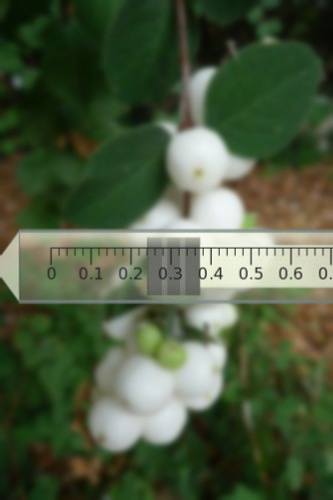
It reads value=0.24 unit=mL
